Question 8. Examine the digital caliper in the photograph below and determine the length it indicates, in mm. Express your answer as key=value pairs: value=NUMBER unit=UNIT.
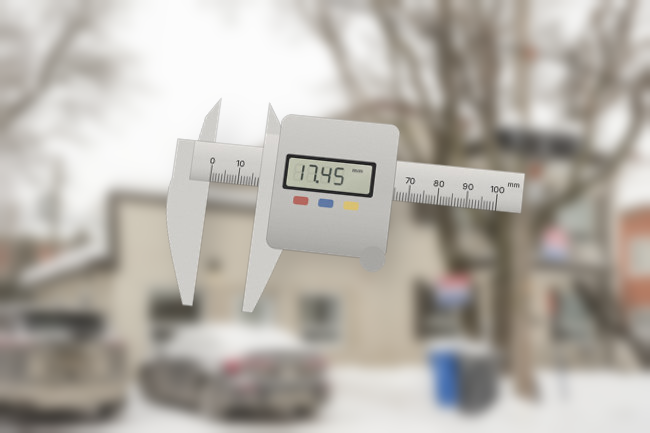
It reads value=17.45 unit=mm
